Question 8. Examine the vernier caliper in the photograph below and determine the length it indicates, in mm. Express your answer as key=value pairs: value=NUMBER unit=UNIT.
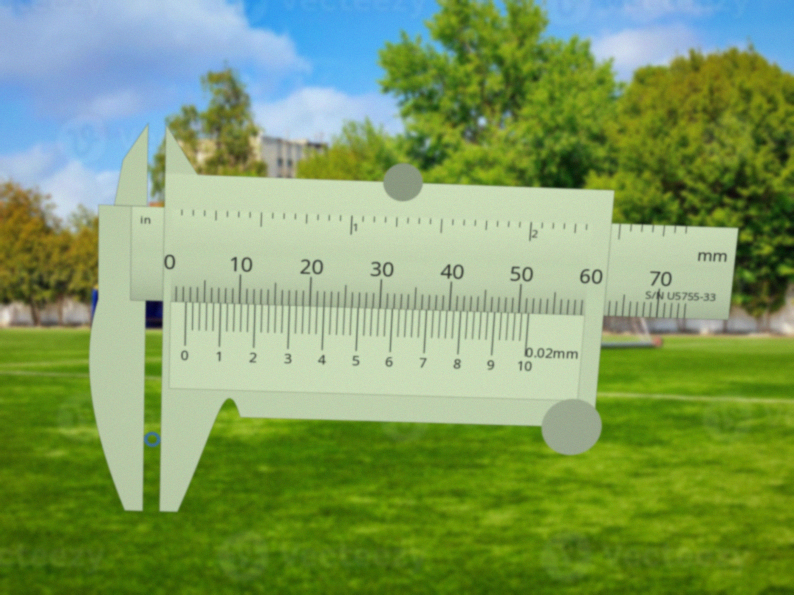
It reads value=2.4 unit=mm
